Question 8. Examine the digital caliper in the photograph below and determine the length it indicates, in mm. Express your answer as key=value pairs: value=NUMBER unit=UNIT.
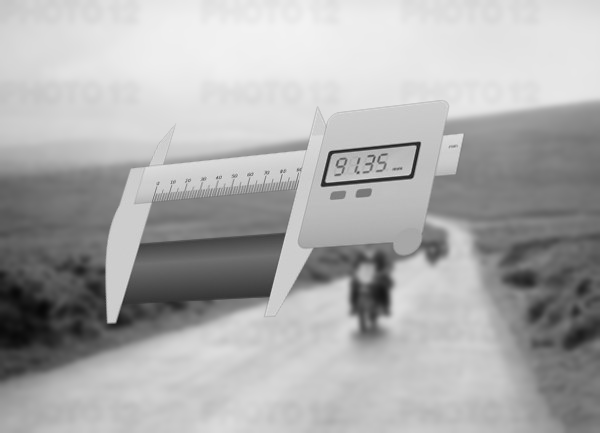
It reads value=91.35 unit=mm
